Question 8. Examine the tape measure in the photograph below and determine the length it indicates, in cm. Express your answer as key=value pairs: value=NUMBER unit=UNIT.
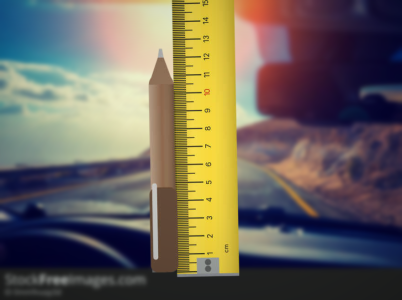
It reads value=12.5 unit=cm
